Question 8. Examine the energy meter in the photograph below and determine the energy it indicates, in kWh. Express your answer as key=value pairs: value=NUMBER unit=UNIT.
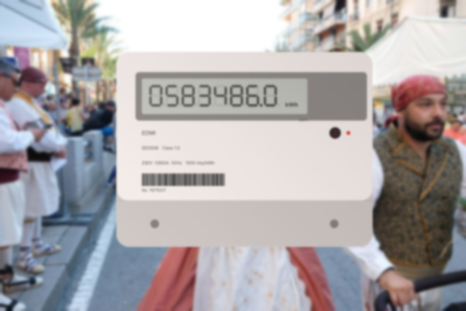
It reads value=583486.0 unit=kWh
